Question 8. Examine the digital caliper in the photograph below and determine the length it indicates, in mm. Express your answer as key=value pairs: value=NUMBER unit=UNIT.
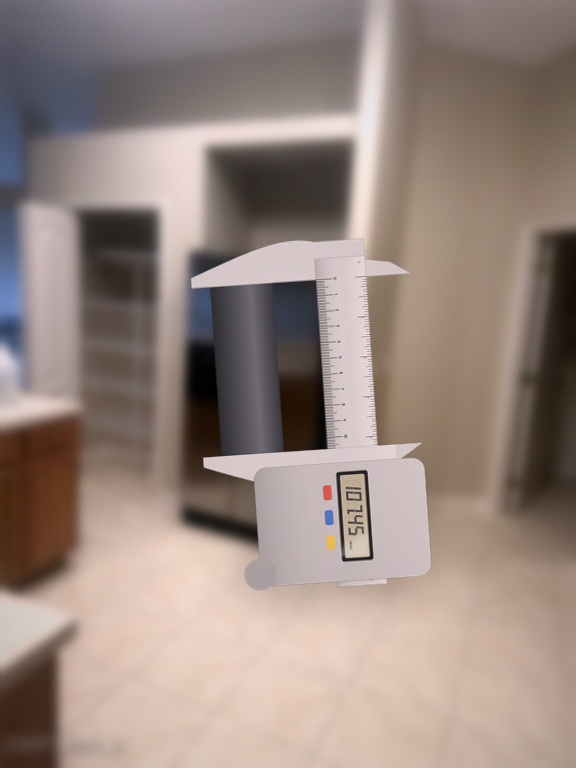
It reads value=107.45 unit=mm
